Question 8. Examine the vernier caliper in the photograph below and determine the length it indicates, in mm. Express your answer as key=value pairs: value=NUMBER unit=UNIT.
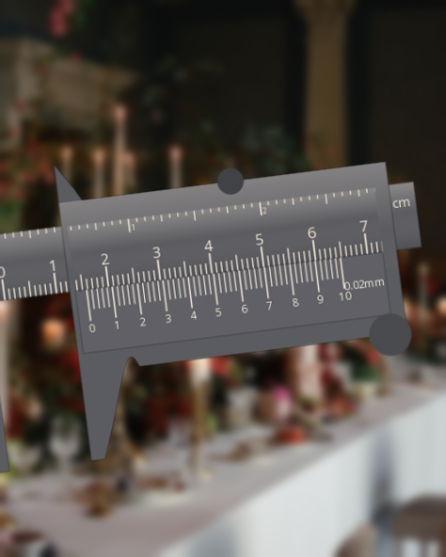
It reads value=15.8 unit=mm
